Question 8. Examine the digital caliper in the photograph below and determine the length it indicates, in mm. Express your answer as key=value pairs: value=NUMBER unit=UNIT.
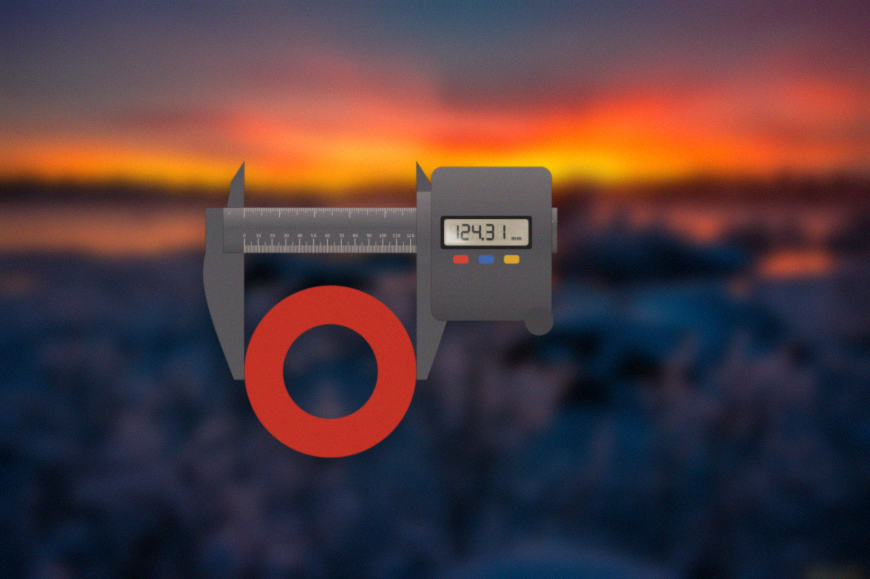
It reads value=124.31 unit=mm
